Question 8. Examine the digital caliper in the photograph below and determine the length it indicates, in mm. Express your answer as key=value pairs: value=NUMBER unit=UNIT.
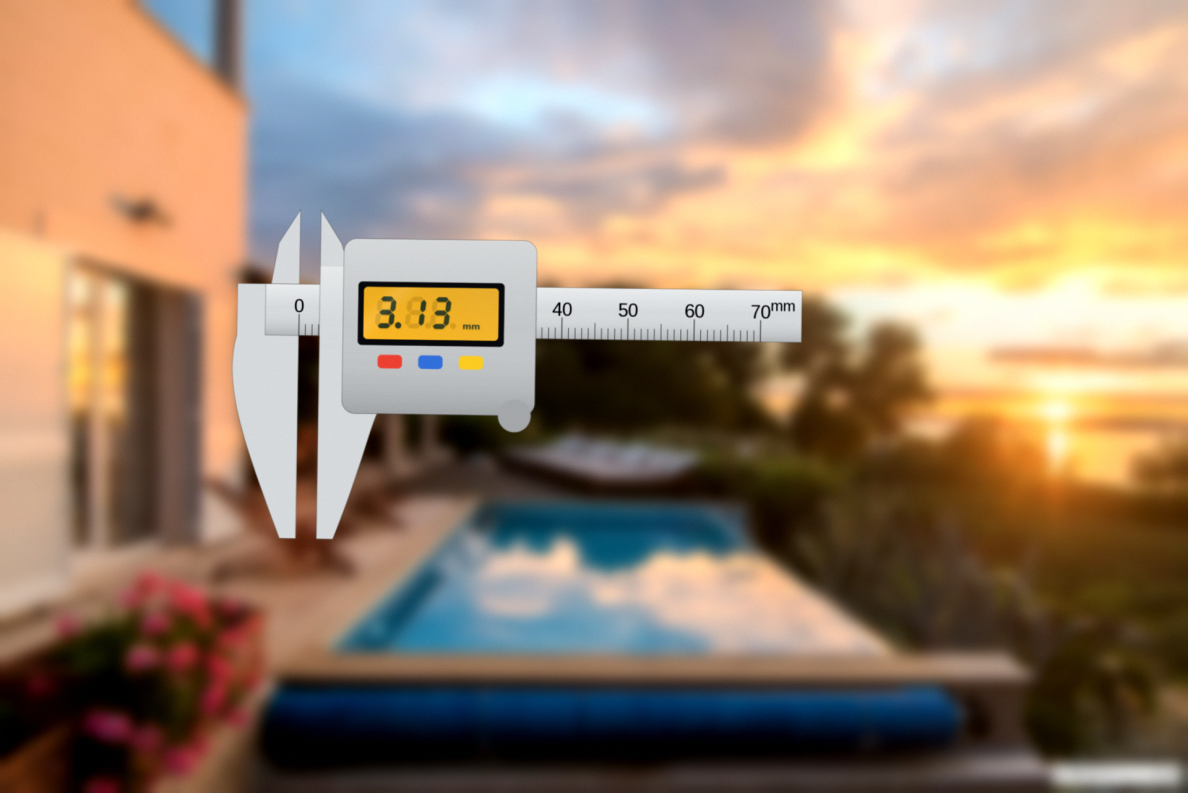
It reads value=3.13 unit=mm
